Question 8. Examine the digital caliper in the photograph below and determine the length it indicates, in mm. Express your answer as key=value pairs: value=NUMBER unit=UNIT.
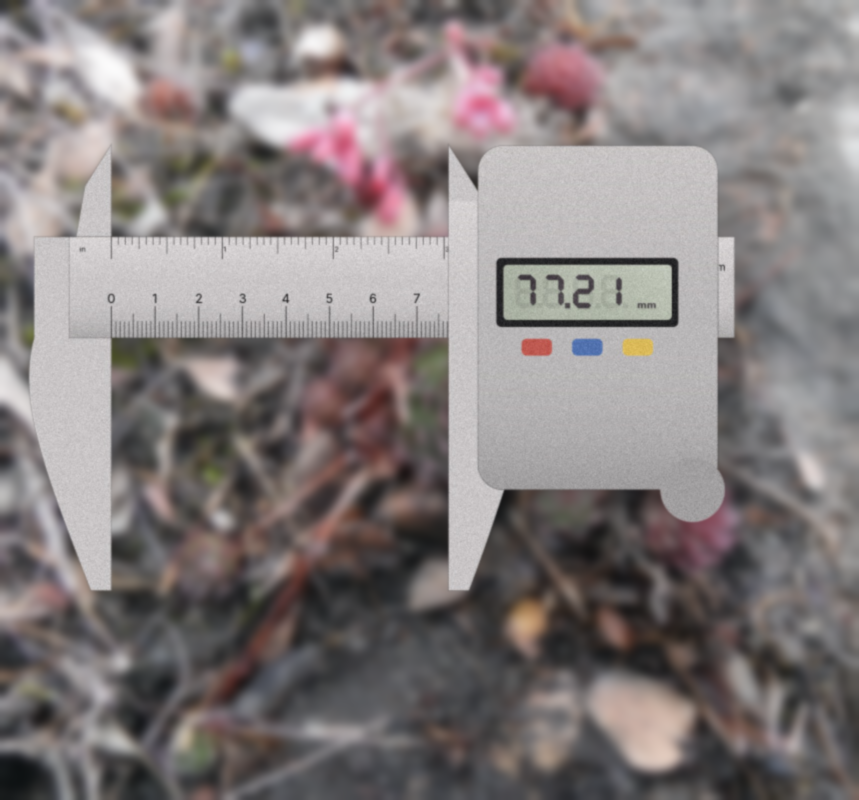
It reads value=77.21 unit=mm
